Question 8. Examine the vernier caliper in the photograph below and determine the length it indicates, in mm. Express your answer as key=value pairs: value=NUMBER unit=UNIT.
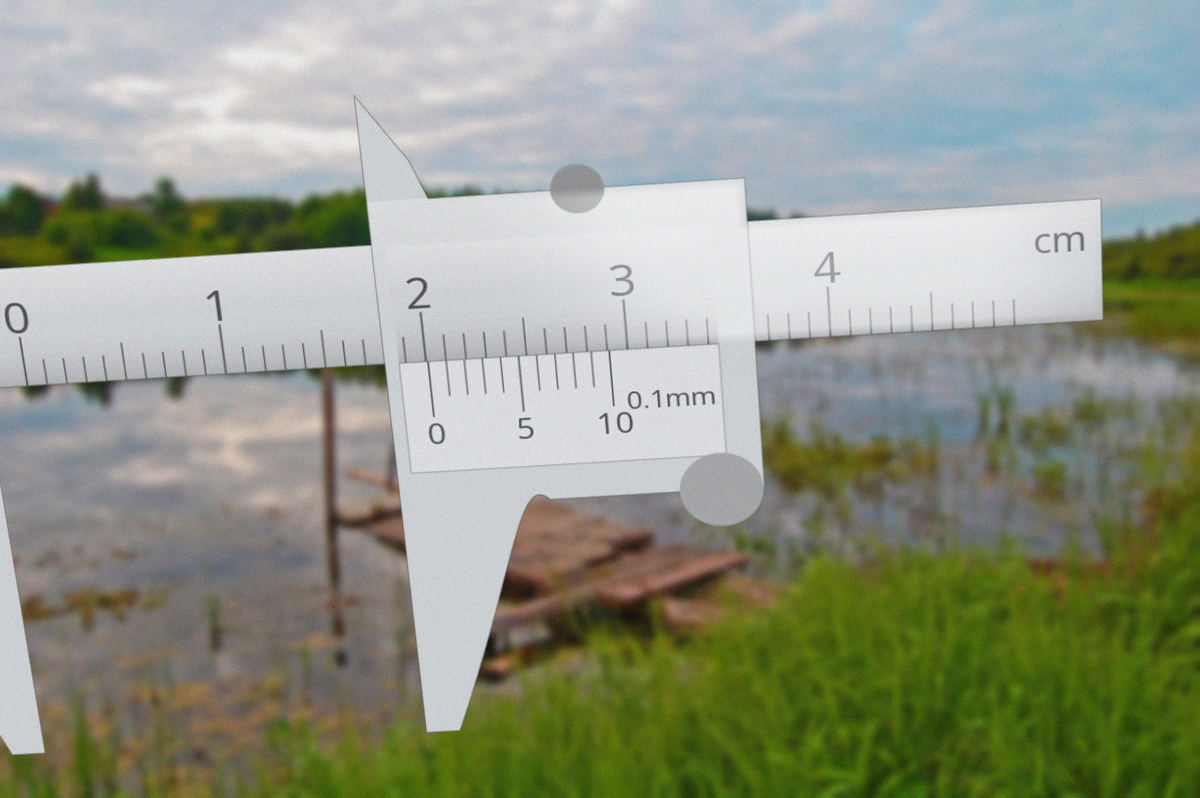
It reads value=20.1 unit=mm
